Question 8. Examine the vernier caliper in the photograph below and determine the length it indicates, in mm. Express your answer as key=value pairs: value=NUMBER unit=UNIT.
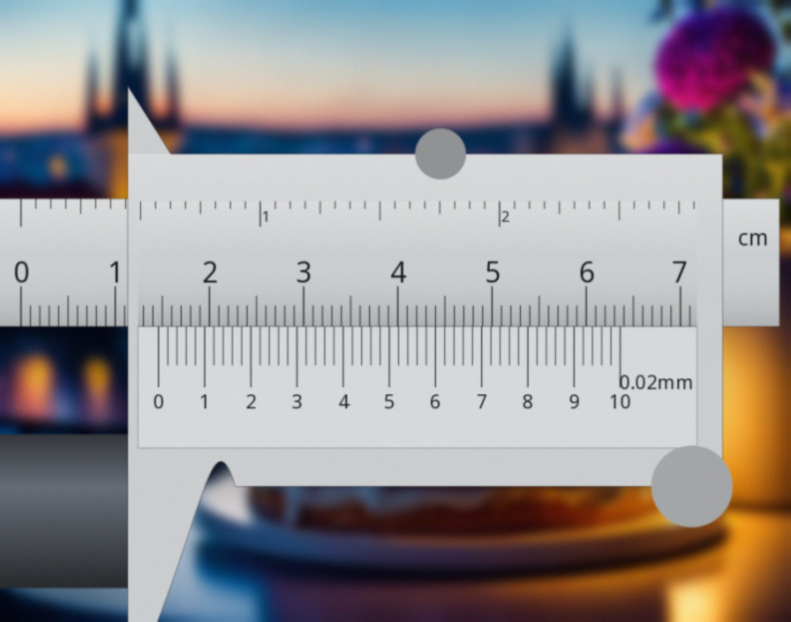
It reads value=14.6 unit=mm
